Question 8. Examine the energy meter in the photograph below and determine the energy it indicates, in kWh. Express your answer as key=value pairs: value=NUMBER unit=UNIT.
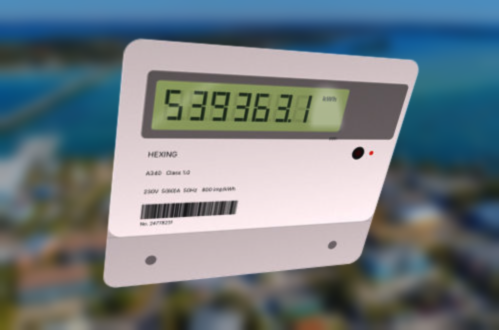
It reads value=539363.1 unit=kWh
